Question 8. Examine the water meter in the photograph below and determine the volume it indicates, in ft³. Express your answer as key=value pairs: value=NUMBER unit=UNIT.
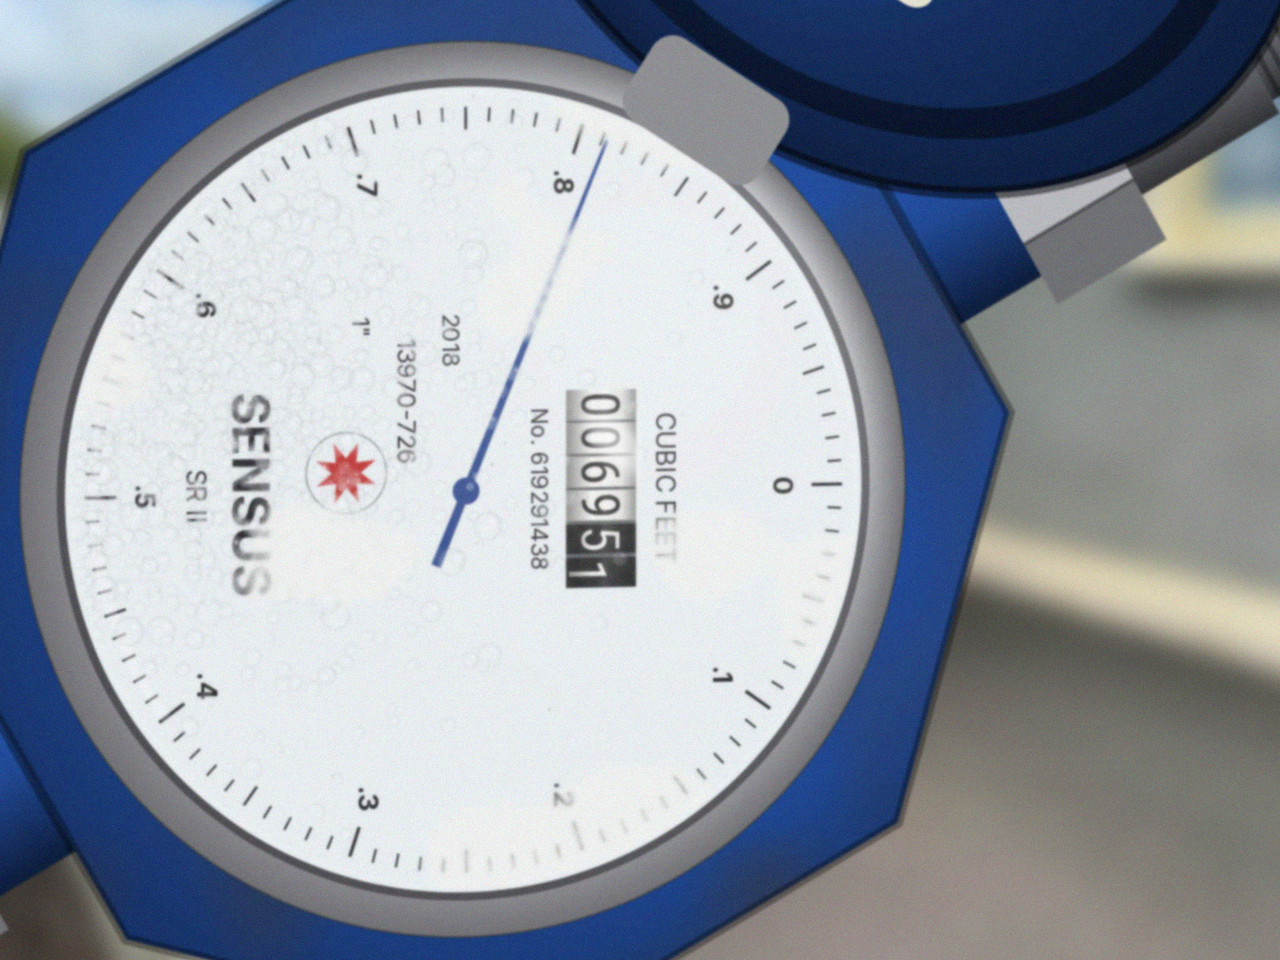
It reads value=6950.81 unit=ft³
